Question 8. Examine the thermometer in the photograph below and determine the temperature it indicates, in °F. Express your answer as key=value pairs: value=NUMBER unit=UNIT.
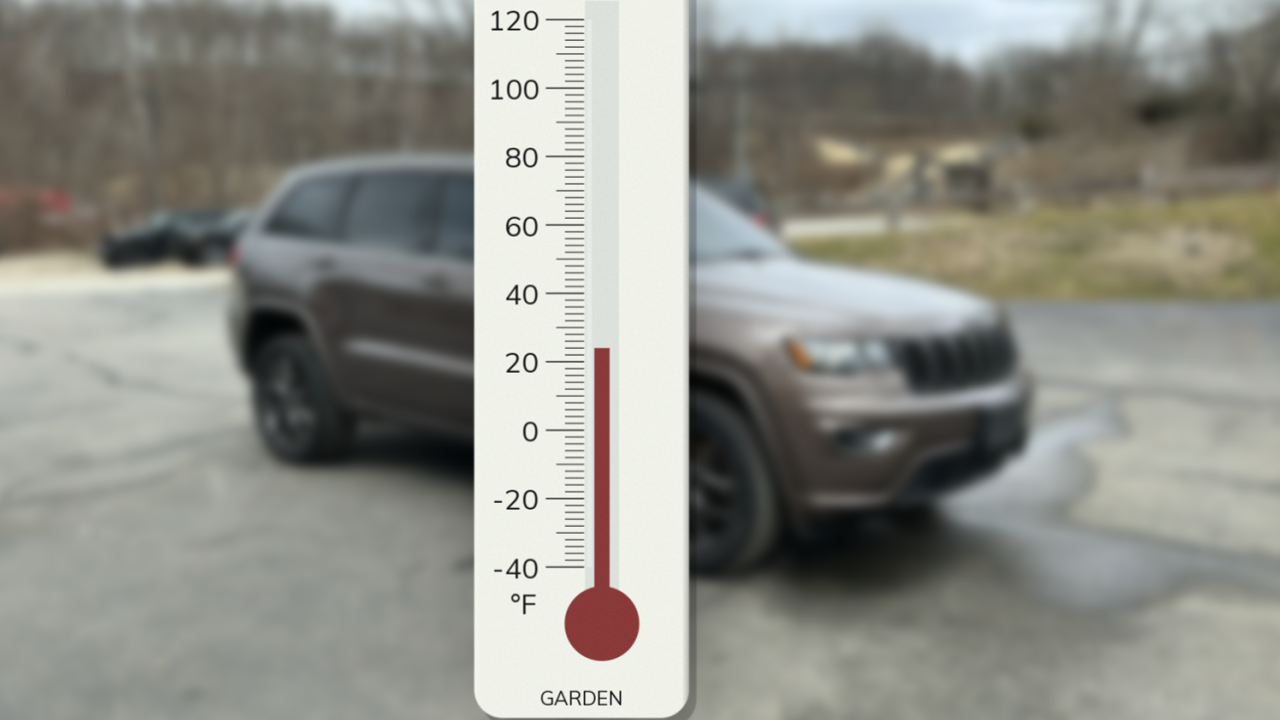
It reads value=24 unit=°F
